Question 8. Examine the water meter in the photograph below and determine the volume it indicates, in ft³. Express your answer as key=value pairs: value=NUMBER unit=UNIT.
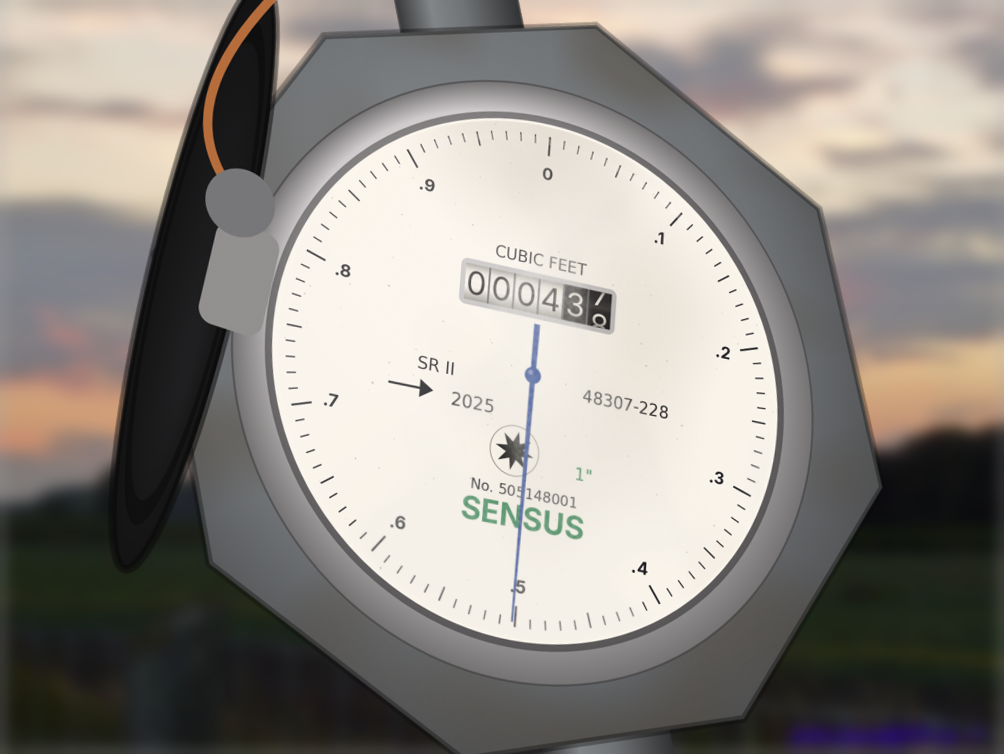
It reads value=437.50 unit=ft³
